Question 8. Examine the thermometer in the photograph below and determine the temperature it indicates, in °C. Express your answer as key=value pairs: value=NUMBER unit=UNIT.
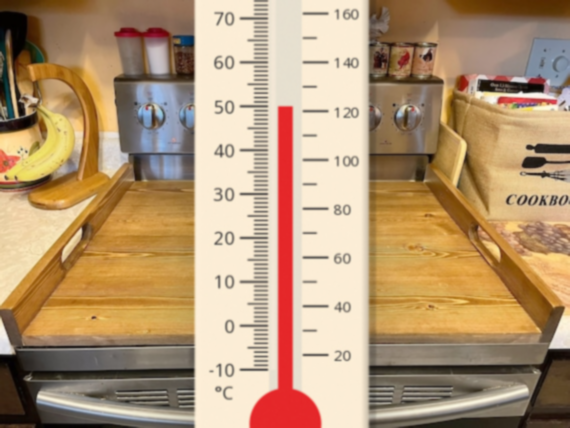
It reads value=50 unit=°C
